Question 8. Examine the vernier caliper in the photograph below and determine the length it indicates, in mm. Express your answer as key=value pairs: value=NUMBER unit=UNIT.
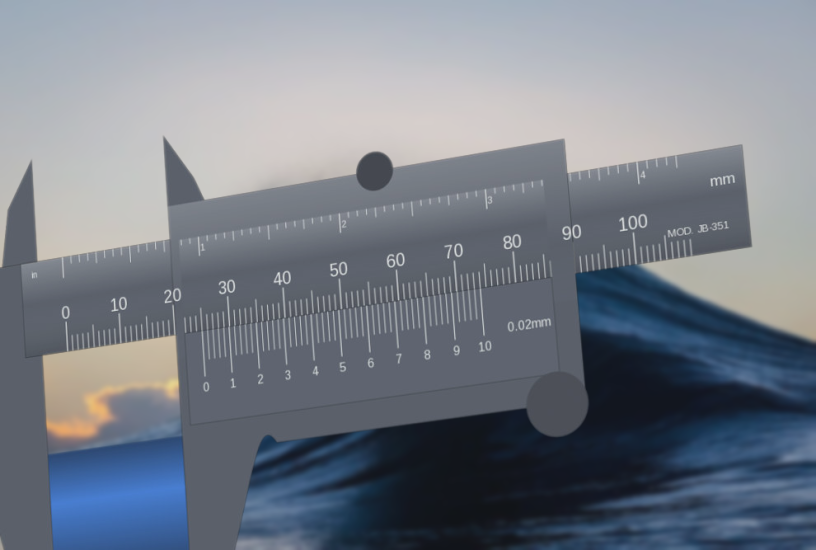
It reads value=25.0 unit=mm
